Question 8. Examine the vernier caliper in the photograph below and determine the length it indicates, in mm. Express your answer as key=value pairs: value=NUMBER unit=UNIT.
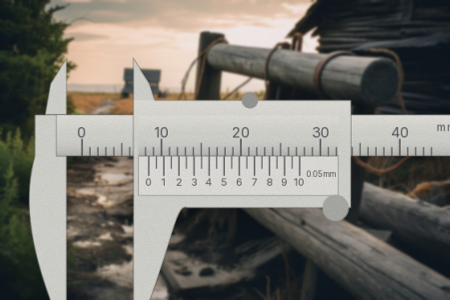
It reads value=8.4 unit=mm
